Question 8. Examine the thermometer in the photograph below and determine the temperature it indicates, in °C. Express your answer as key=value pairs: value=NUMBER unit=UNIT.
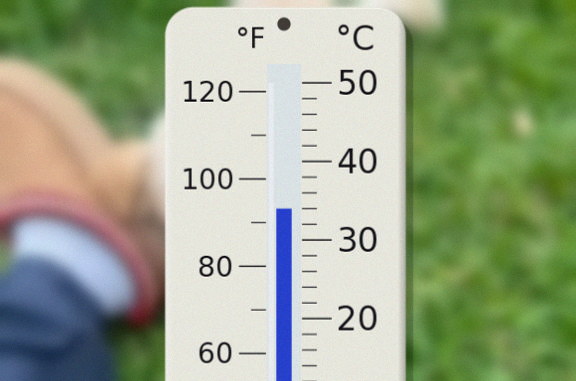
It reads value=34 unit=°C
